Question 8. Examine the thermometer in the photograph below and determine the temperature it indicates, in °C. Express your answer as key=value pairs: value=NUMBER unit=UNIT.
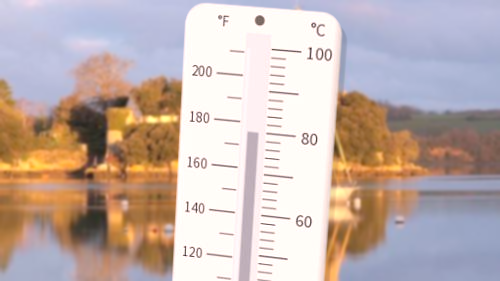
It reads value=80 unit=°C
